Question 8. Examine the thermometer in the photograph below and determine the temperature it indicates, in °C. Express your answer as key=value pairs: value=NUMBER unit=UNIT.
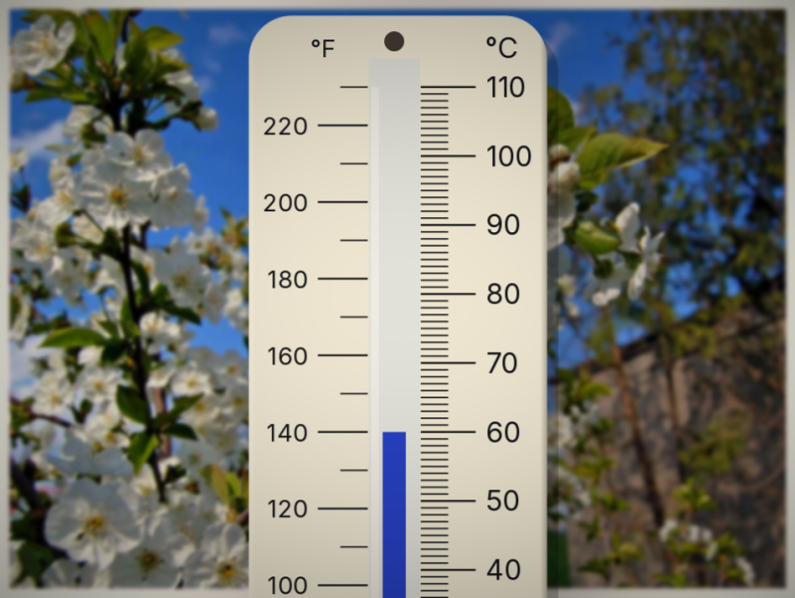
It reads value=60 unit=°C
